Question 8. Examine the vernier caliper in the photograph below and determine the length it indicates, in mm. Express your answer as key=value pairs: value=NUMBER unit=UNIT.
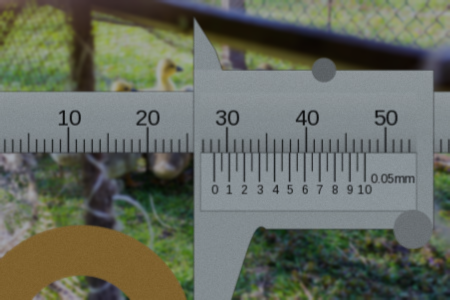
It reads value=28.4 unit=mm
